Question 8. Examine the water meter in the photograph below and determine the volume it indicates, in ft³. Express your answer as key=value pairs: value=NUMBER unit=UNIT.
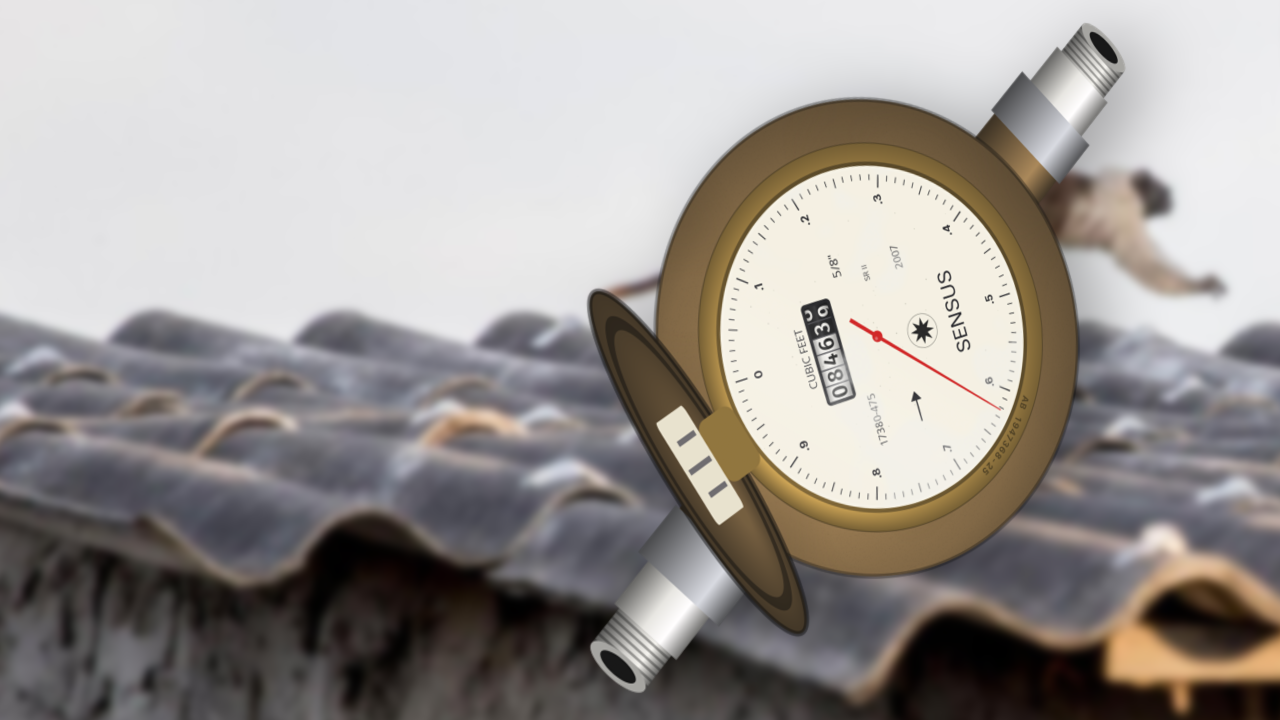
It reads value=84638.62 unit=ft³
